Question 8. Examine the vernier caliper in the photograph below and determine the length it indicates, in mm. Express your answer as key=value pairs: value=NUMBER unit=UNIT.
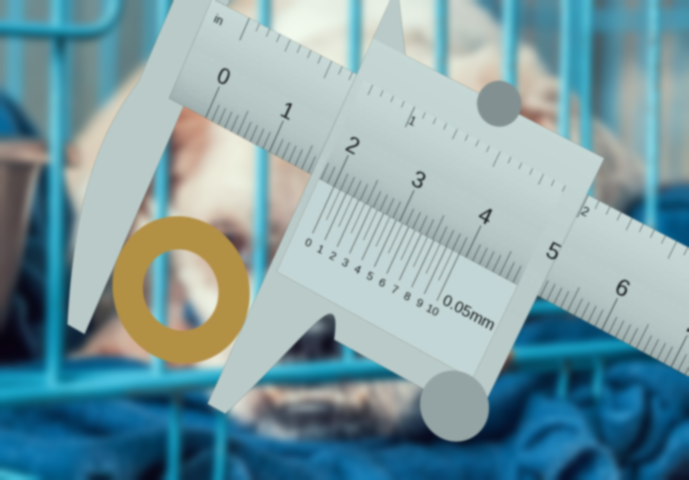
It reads value=20.0 unit=mm
